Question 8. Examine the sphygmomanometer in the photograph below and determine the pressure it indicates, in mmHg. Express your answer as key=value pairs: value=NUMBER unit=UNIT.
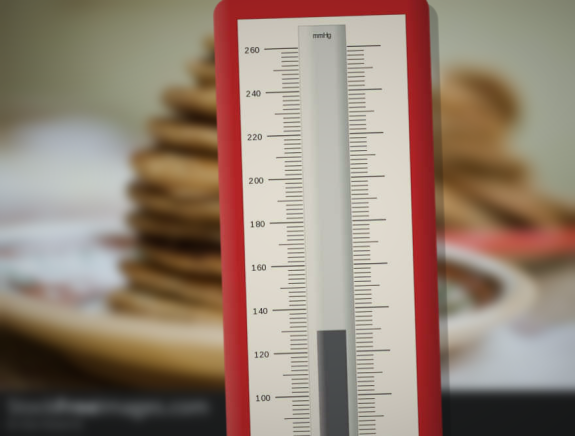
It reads value=130 unit=mmHg
